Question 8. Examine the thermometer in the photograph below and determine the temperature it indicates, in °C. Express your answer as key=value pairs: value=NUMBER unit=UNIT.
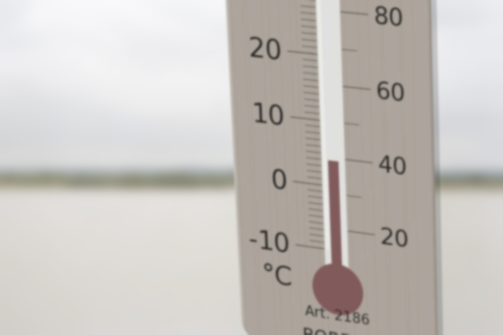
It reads value=4 unit=°C
